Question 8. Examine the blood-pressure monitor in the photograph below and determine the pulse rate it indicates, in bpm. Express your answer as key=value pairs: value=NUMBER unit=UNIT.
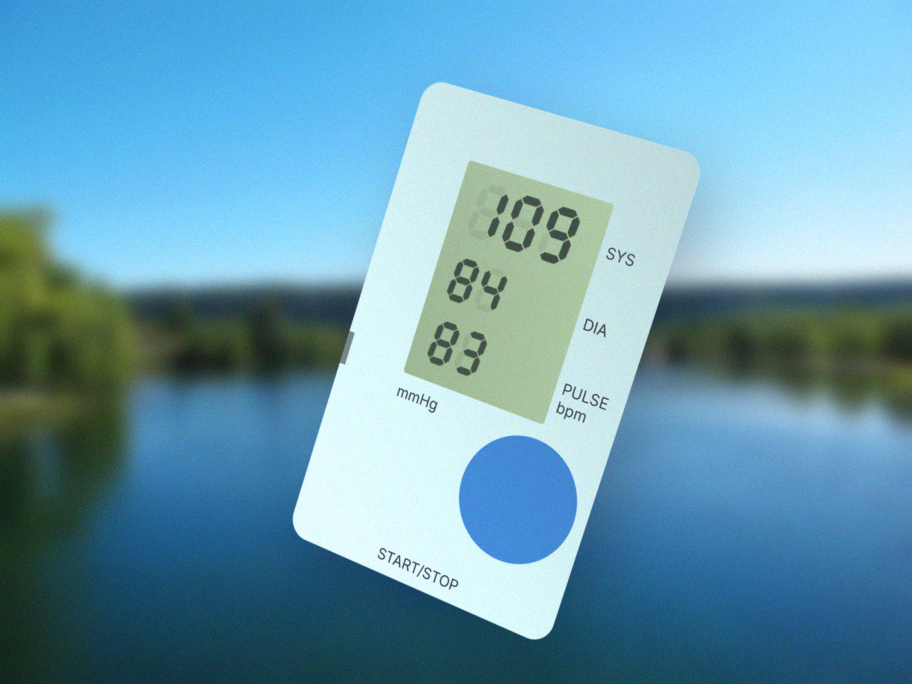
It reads value=83 unit=bpm
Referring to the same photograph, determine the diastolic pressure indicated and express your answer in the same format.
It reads value=84 unit=mmHg
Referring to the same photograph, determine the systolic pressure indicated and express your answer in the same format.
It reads value=109 unit=mmHg
